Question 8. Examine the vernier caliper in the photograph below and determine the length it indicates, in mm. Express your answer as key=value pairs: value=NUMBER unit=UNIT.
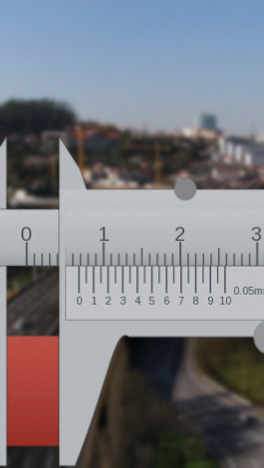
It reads value=6.8 unit=mm
